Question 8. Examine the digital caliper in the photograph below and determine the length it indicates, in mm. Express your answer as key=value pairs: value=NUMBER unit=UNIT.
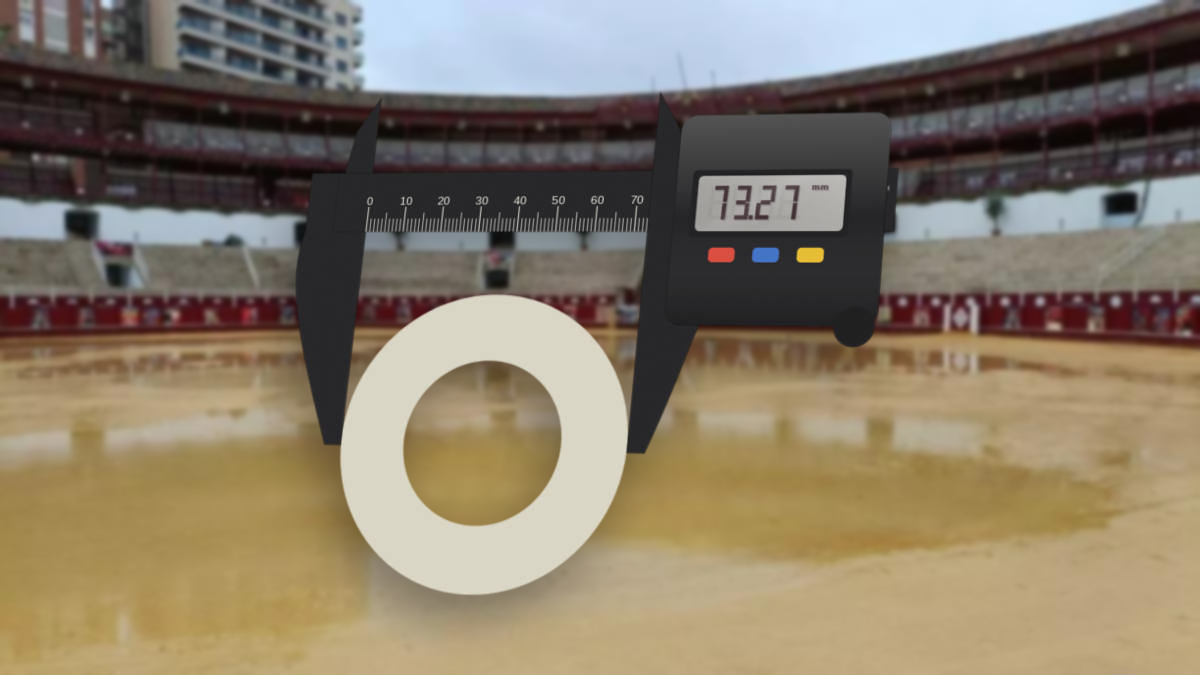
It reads value=73.27 unit=mm
